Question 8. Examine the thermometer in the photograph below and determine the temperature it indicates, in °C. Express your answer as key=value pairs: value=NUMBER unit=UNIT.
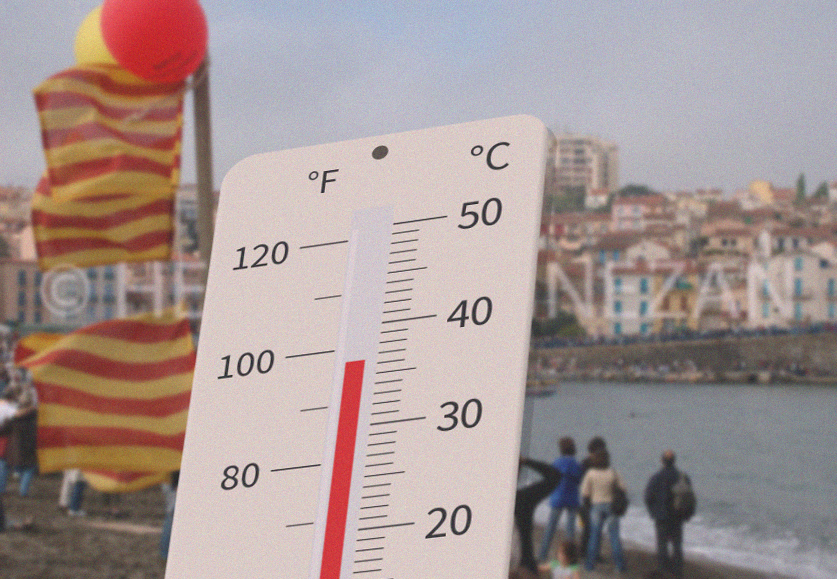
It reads value=36.5 unit=°C
